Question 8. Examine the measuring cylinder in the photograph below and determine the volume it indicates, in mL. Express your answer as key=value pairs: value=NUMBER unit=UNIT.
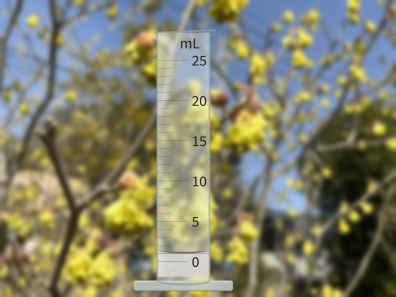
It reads value=1 unit=mL
